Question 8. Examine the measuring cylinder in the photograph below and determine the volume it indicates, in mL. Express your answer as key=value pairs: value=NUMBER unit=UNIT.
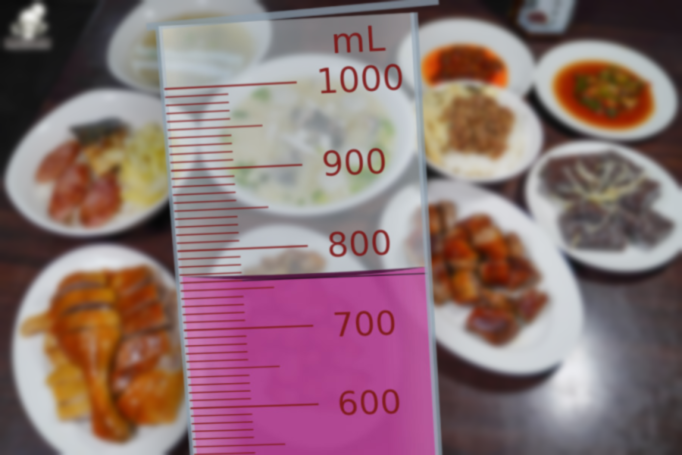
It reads value=760 unit=mL
